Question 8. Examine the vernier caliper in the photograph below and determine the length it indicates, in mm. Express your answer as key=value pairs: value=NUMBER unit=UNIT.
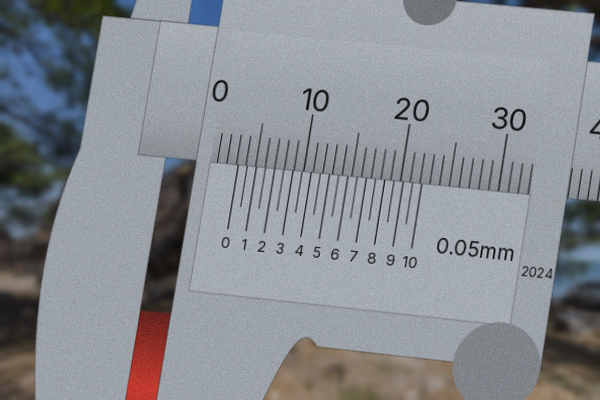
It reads value=3.2 unit=mm
